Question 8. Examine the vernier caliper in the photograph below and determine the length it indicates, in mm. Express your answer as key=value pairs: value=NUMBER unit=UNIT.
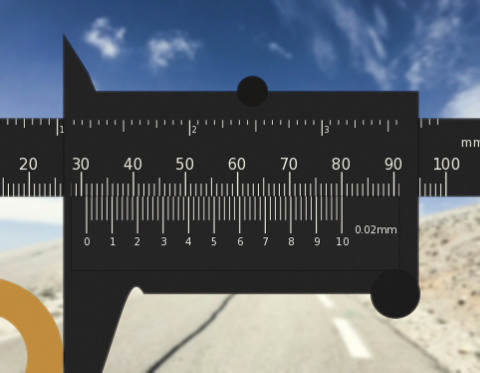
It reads value=31.0 unit=mm
